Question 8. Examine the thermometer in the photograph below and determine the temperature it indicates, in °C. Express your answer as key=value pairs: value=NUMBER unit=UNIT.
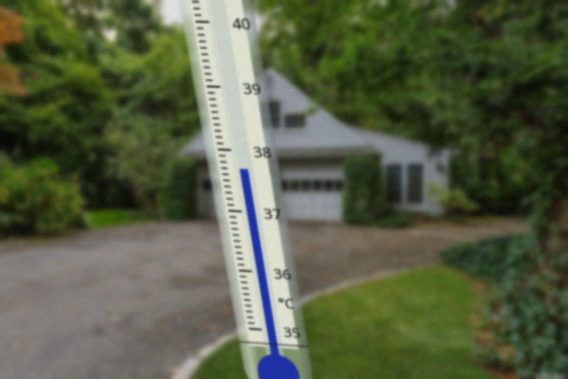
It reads value=37.7 unit=°C
